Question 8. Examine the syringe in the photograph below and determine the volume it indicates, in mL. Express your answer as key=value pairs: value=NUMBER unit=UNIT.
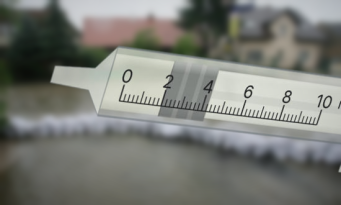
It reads value=2 unit=mL
